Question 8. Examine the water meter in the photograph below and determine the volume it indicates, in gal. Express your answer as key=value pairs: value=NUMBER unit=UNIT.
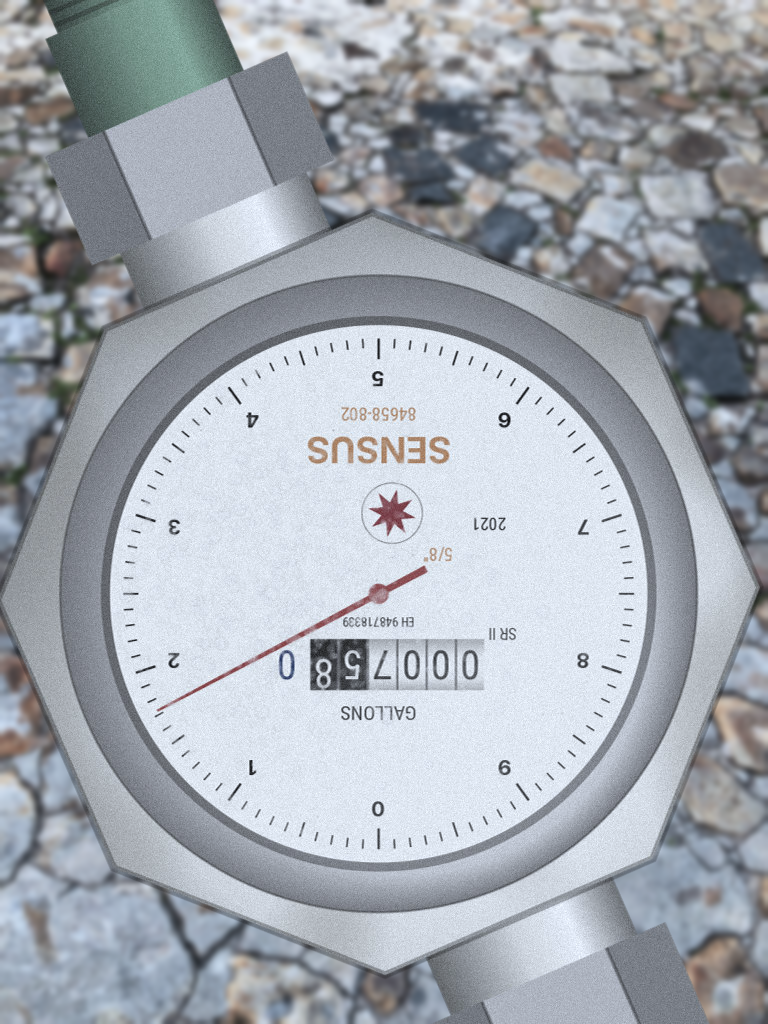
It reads value=7581.7 unit=gal
